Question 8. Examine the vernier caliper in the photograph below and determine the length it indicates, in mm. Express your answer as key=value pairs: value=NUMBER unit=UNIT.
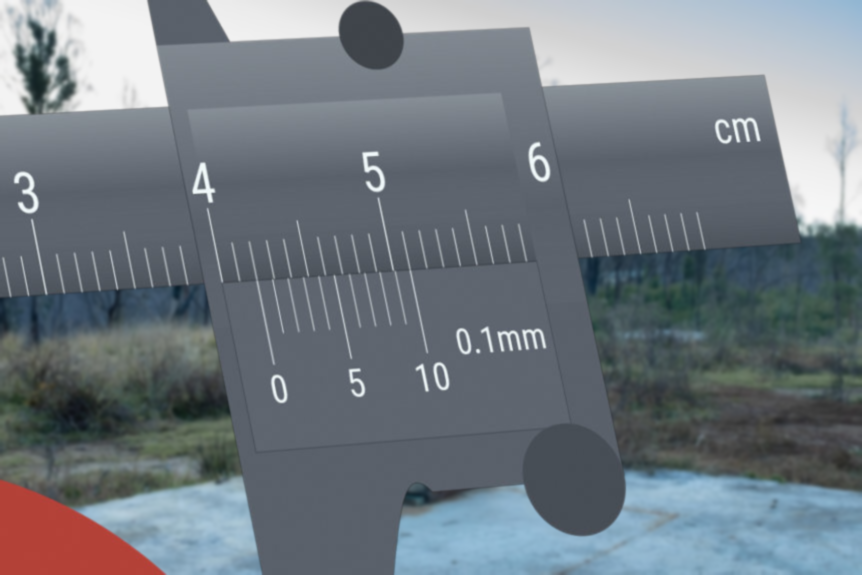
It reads value=42.0 unit=mm
